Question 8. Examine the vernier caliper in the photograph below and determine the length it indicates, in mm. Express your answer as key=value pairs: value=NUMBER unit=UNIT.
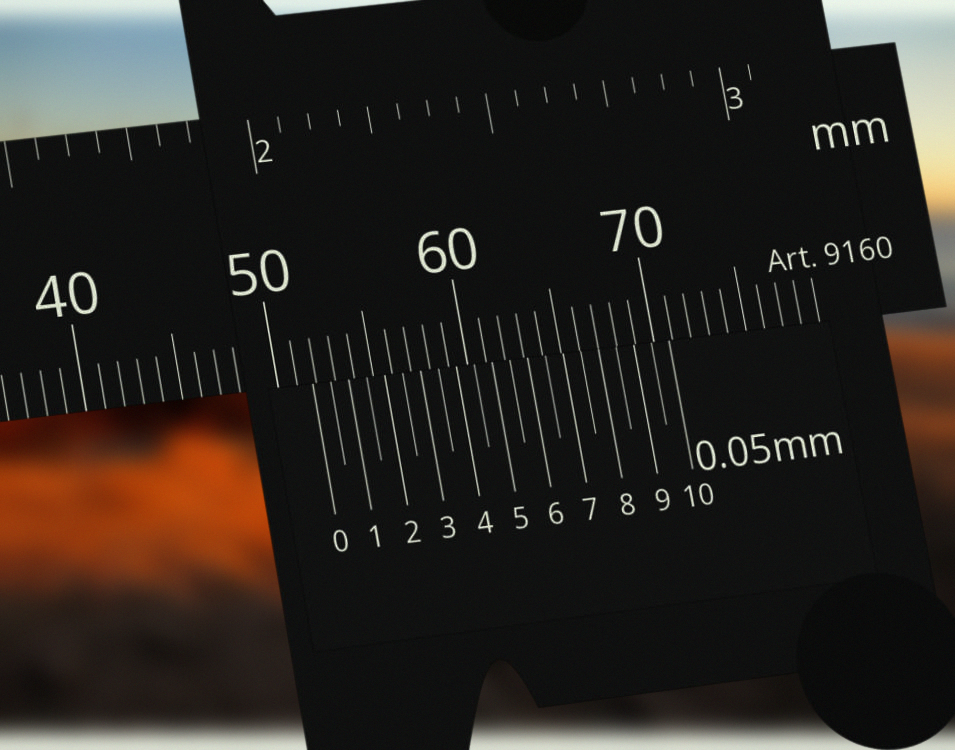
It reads value=51.8 unit=mm
